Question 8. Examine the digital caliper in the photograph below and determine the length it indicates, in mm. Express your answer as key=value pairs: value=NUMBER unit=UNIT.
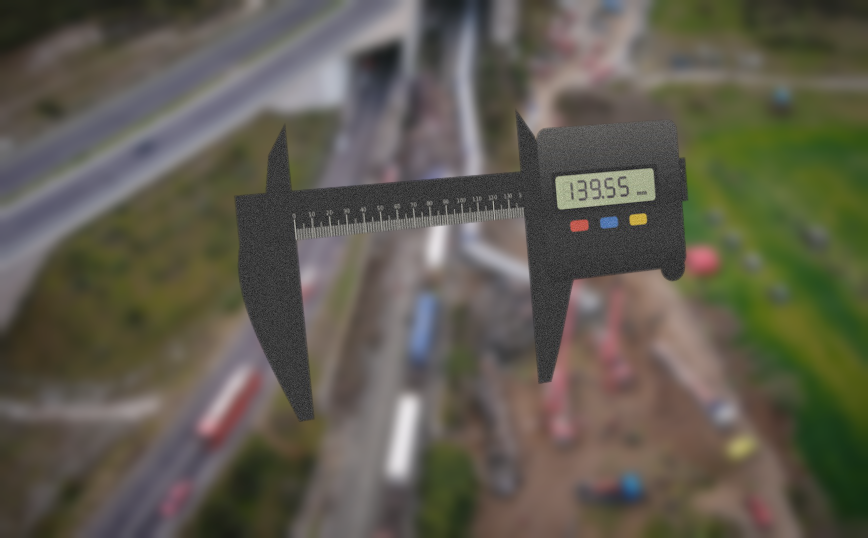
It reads value=139.55 unit=mm
